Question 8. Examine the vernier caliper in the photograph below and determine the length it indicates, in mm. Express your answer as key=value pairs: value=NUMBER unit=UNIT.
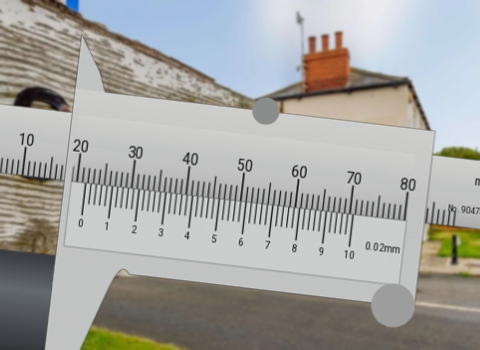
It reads value=21.6 unit=mm
